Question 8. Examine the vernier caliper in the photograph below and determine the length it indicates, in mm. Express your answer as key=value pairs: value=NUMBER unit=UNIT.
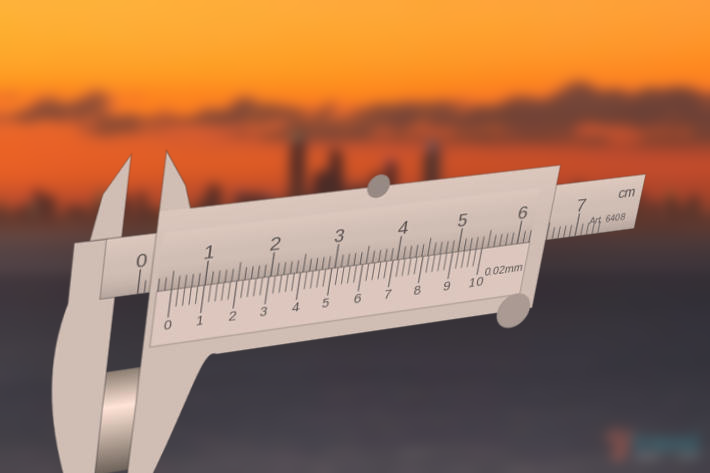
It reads value=5.0 unit=mm
